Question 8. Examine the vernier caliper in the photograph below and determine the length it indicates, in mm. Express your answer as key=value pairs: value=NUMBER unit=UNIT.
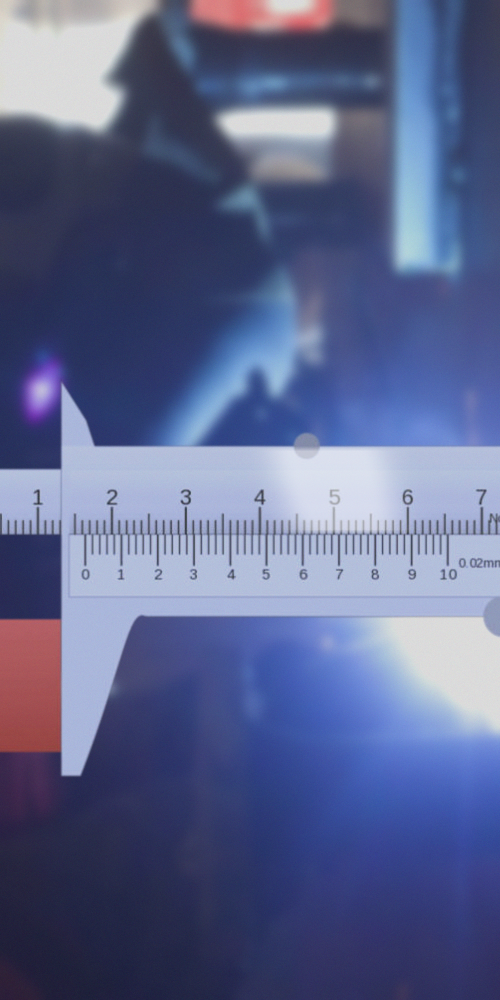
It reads value=16.4 unit=mm
